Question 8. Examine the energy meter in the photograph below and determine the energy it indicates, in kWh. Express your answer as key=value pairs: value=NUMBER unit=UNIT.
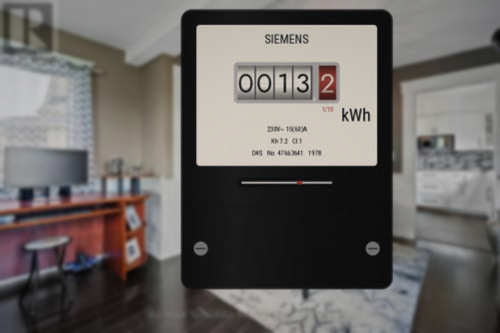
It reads value=13.2 unit=kWh
